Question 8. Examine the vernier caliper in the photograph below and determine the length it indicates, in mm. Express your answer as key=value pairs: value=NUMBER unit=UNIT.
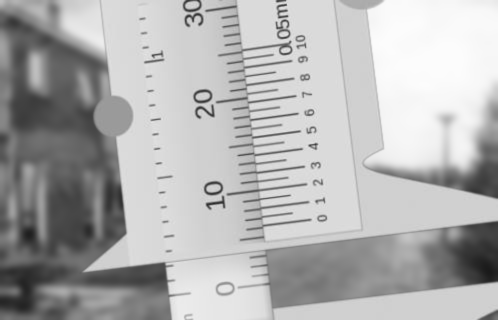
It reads value=6.2 unit=mm
